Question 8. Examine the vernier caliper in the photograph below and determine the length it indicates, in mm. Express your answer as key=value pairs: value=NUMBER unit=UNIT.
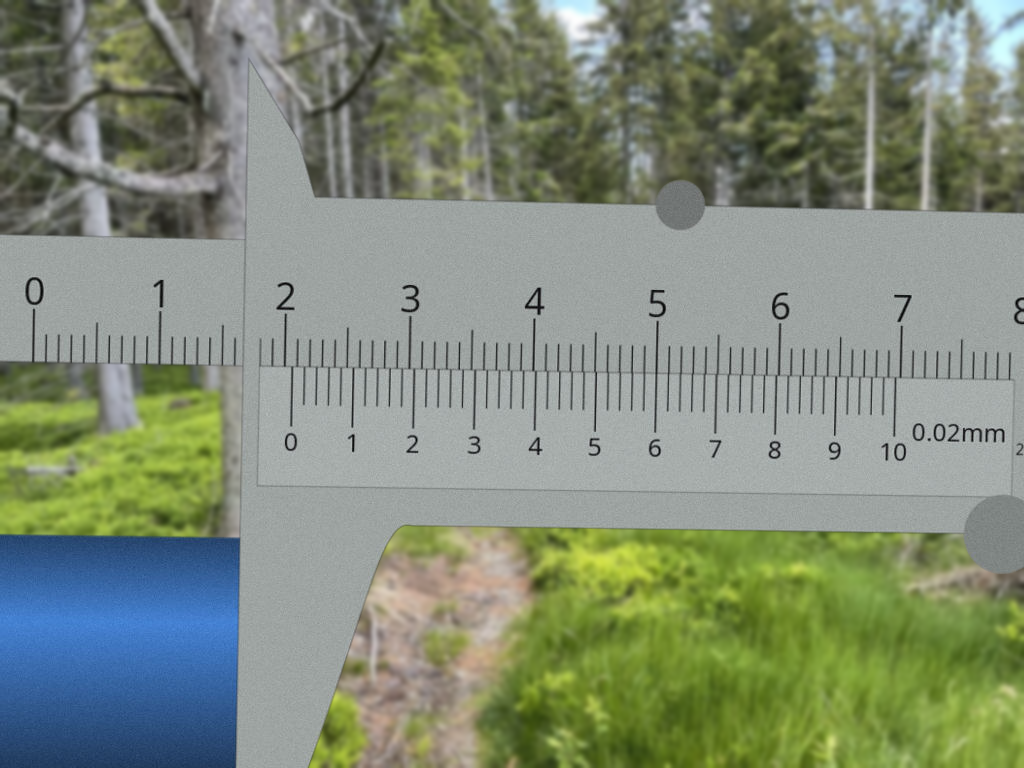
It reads value=20.6 unit=mm
